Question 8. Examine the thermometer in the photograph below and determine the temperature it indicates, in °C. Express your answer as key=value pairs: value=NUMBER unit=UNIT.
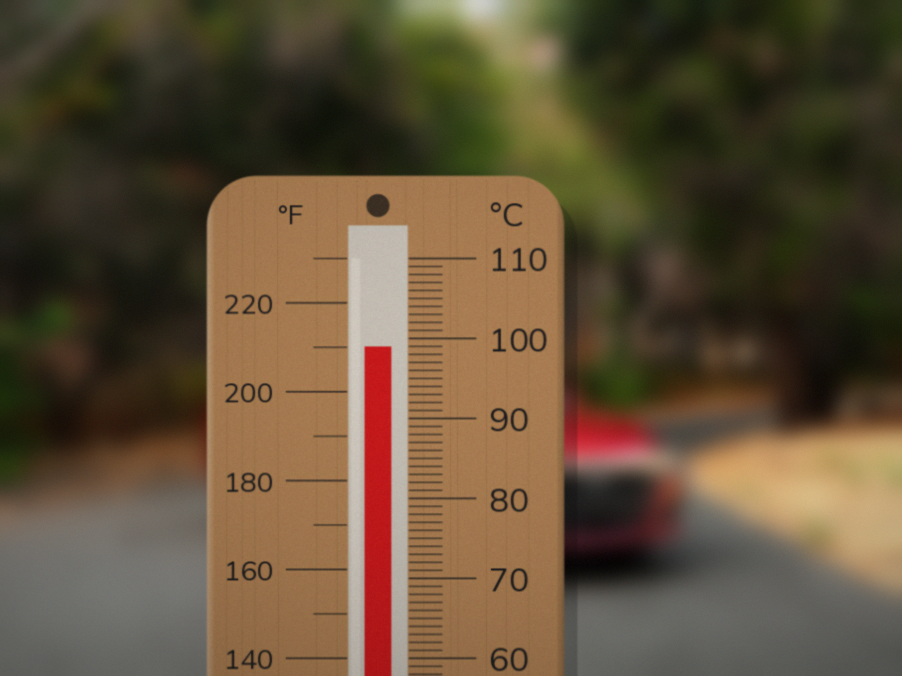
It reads value=99 unit=°C
